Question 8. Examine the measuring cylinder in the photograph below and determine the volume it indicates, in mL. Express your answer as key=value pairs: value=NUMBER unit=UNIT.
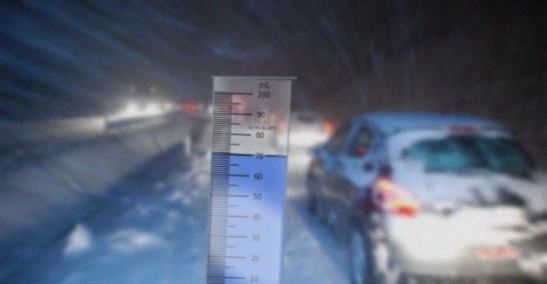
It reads value=70 unit=mL
